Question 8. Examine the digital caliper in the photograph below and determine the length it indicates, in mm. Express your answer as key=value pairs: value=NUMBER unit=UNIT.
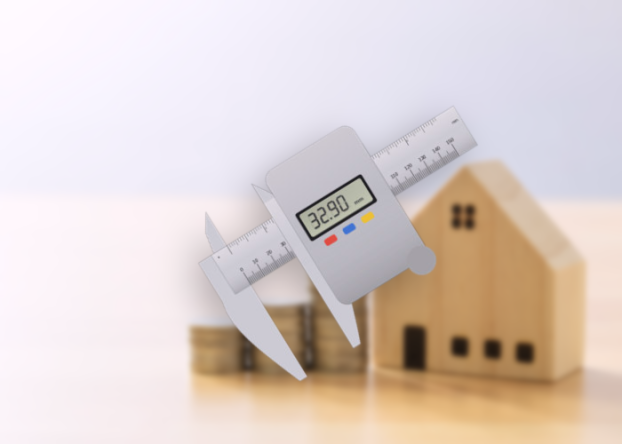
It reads value=32.90 unit=mm
